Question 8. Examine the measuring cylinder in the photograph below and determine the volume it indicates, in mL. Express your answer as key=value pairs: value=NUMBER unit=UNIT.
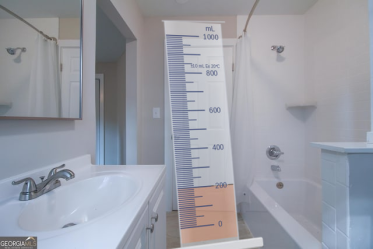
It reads value=200 unit=mL
